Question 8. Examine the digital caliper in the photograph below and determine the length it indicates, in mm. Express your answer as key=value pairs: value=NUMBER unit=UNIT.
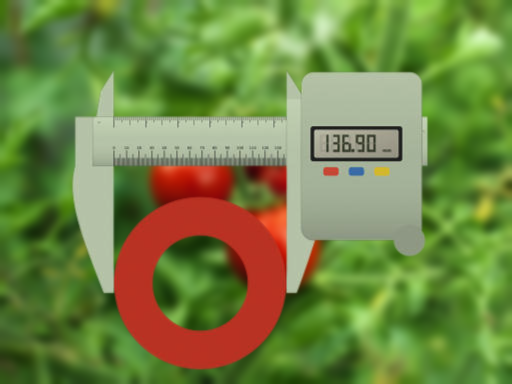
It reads value=136.90 unit=mm
